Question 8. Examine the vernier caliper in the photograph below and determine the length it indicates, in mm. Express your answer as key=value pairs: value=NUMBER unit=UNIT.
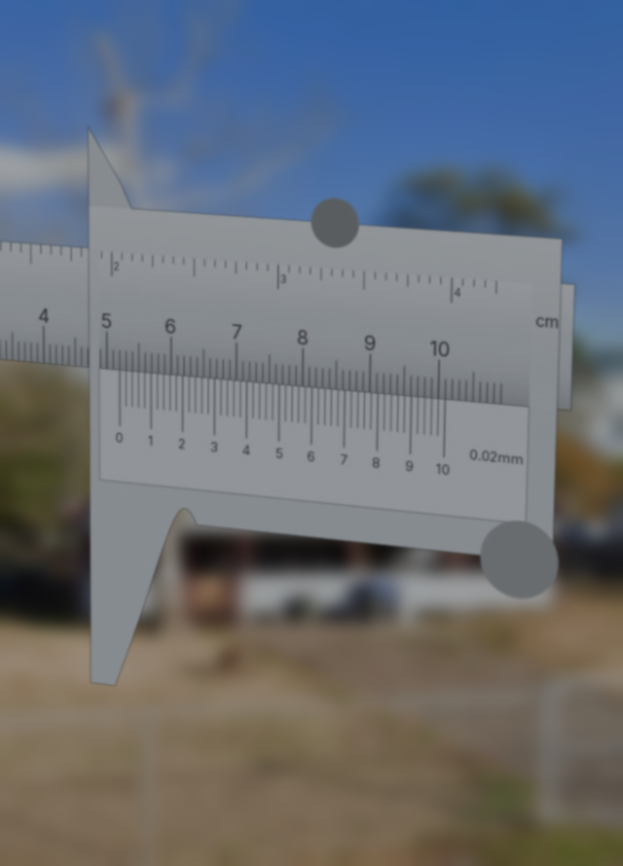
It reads value=52.0 unit=mm
